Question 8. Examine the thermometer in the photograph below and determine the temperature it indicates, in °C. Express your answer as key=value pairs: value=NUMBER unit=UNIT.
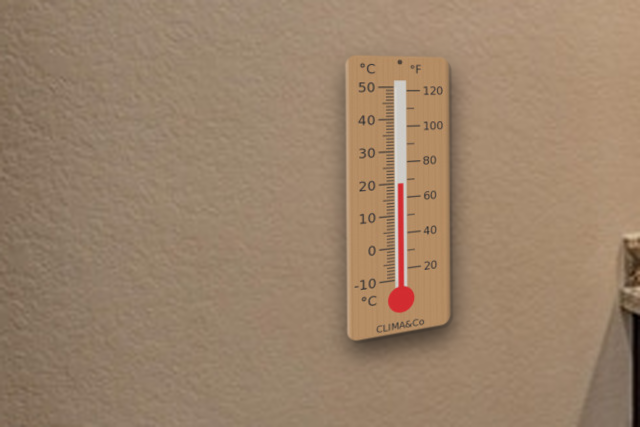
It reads value=20 unit=°C
